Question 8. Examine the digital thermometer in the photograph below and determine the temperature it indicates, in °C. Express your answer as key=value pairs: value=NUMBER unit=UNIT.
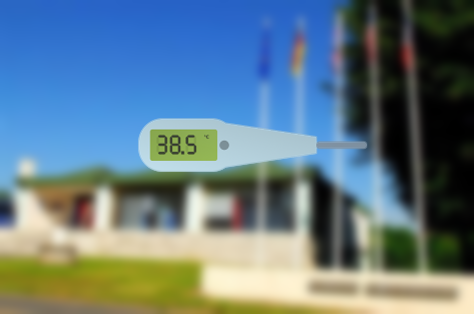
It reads value=38.5 unit=°C
